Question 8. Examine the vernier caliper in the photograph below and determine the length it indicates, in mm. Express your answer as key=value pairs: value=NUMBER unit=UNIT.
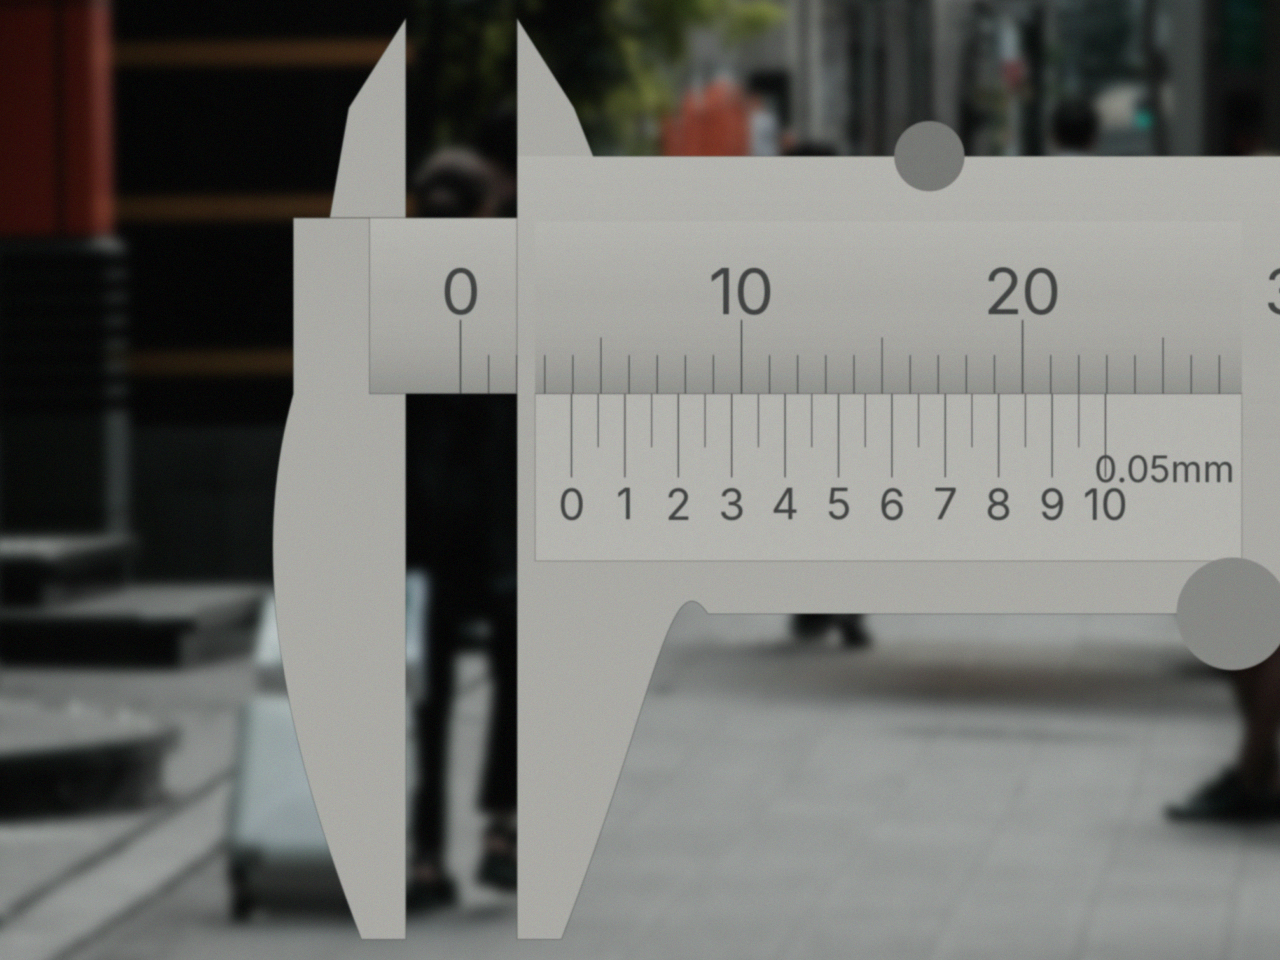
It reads value=3.95 unit=mm
